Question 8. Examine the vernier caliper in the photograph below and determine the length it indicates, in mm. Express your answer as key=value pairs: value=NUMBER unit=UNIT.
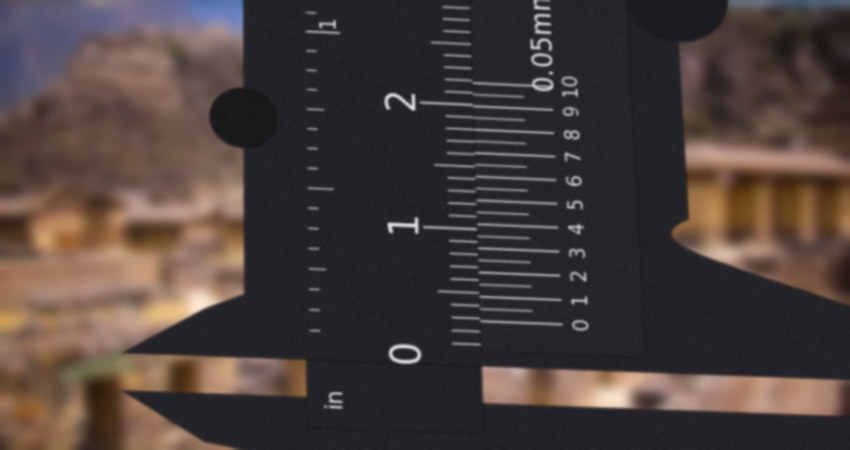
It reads value=2.8 unit=mm
